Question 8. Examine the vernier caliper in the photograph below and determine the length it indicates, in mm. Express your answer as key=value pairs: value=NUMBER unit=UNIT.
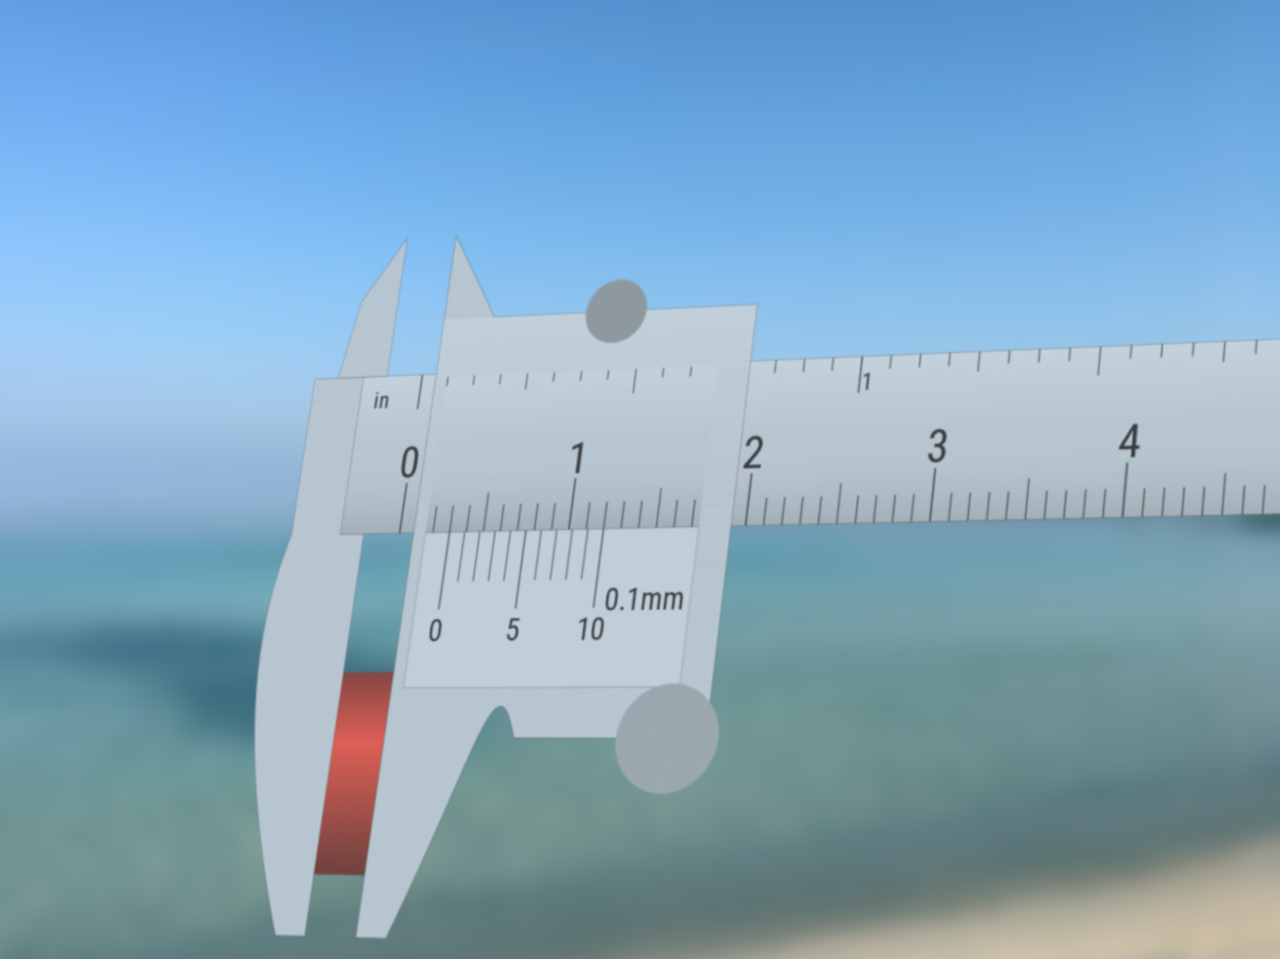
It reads value=3.0 unit=mm
